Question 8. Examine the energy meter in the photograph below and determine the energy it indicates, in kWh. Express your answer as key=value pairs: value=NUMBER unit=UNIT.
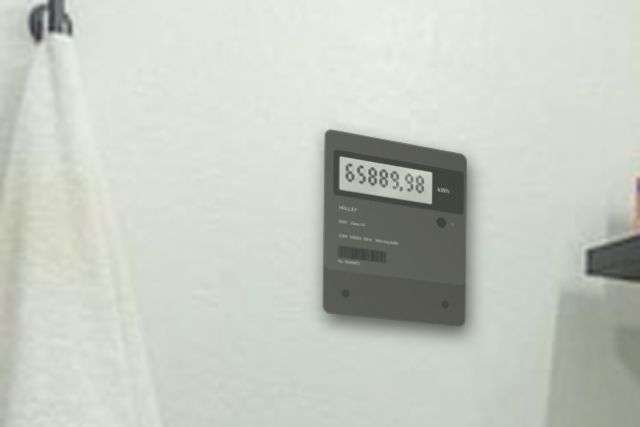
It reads value=65889.98 unit=kWh
